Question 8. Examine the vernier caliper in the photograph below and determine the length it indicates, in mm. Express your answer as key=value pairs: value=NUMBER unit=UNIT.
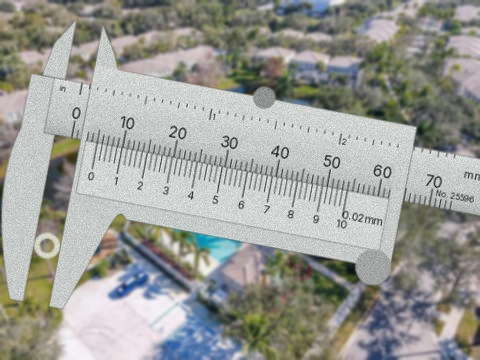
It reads value=5.0 unit=mm
